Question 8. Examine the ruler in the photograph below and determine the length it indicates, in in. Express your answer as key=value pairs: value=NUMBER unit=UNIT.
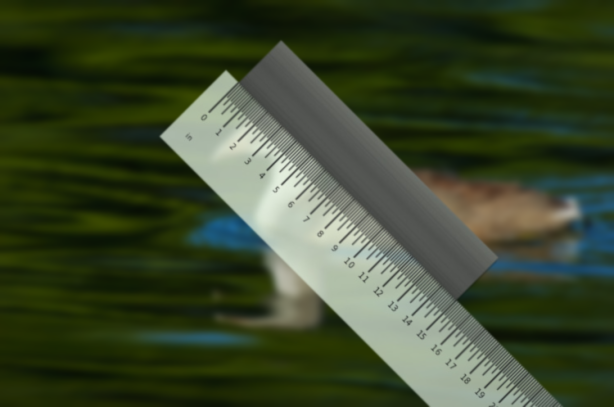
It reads value=15 unit=in
